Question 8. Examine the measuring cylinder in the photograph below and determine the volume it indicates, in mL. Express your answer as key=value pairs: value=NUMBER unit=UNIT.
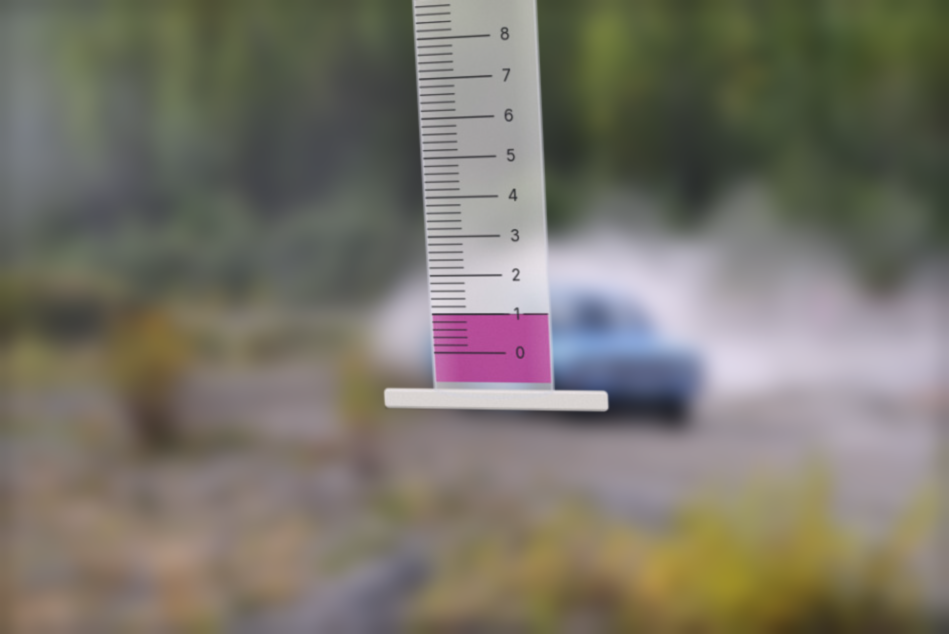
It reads value=1 unit=mL
